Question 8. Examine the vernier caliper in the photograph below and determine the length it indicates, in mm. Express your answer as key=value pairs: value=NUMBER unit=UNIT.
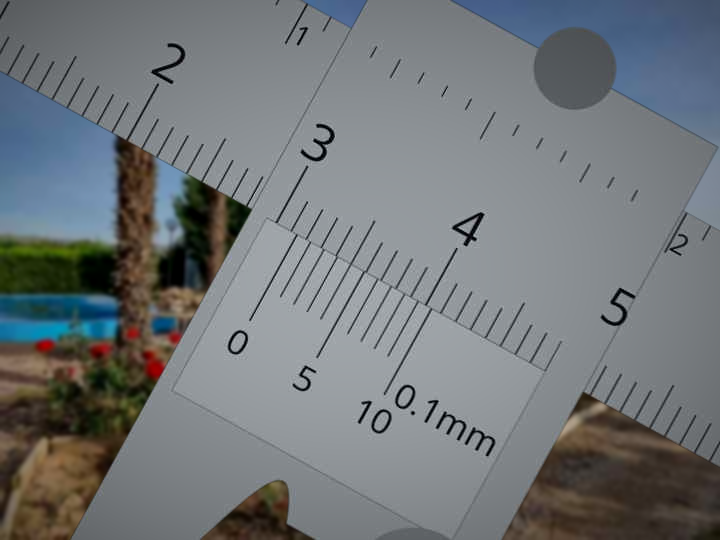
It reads value=31.4 unit=mm
